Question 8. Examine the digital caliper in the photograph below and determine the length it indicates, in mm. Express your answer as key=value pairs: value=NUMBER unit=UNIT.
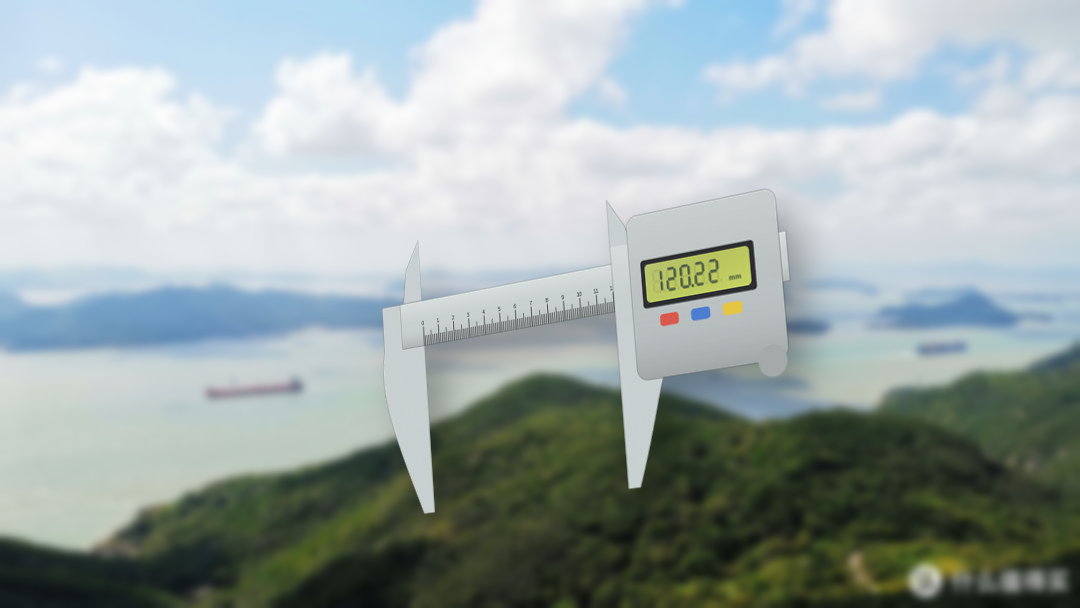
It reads value=120.22 unit=mm
